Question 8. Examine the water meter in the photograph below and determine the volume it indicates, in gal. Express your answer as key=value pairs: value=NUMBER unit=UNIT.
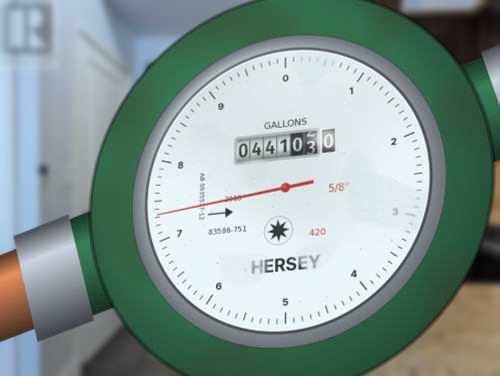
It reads value=441027.3 unit=gal
